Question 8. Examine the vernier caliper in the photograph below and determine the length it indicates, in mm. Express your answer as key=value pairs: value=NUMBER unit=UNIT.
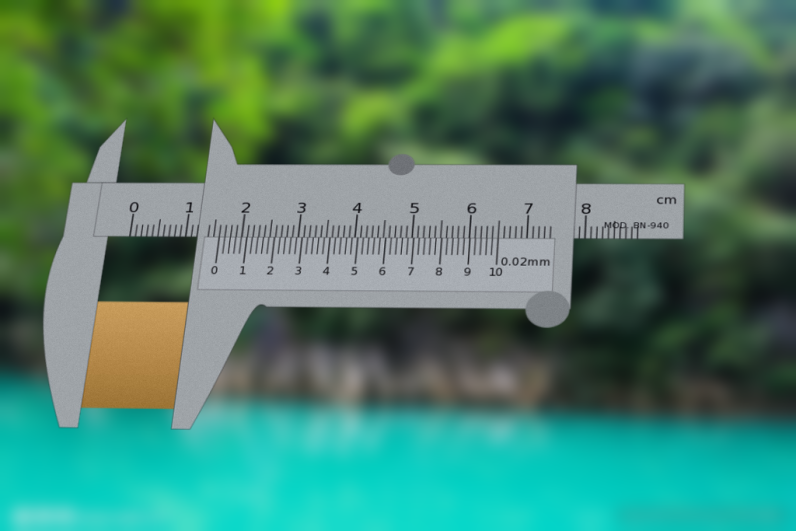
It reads value=16.0 unit=mm
